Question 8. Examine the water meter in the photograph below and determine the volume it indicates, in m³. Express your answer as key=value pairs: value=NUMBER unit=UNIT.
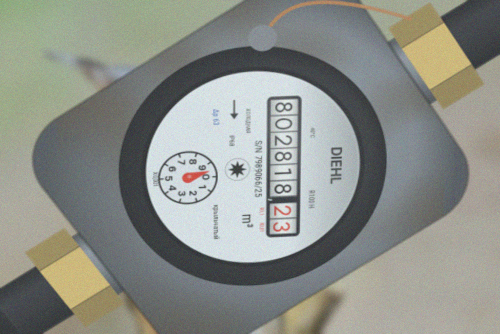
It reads value=802818.229 unit=m³
